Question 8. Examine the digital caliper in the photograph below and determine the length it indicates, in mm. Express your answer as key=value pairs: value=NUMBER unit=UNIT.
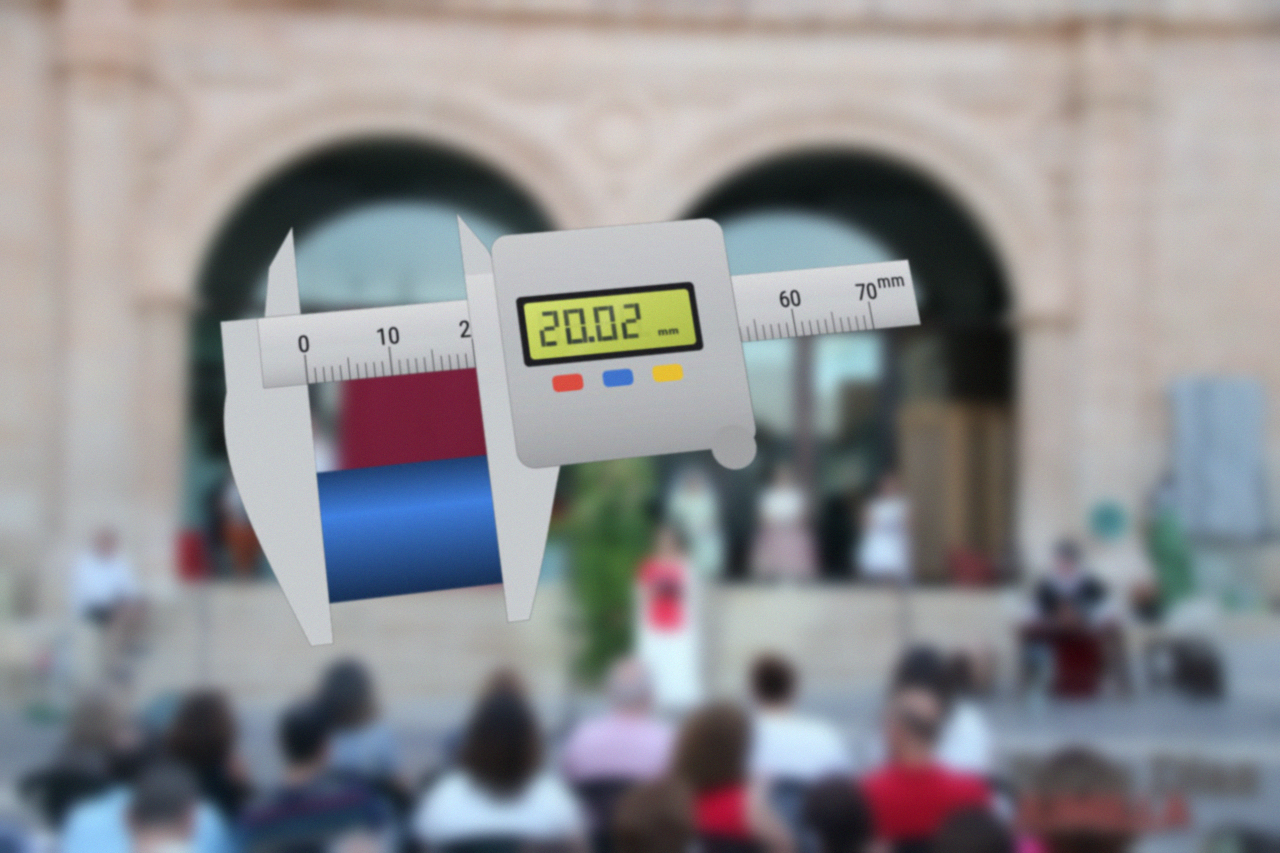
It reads value=20.02 unit=mm
